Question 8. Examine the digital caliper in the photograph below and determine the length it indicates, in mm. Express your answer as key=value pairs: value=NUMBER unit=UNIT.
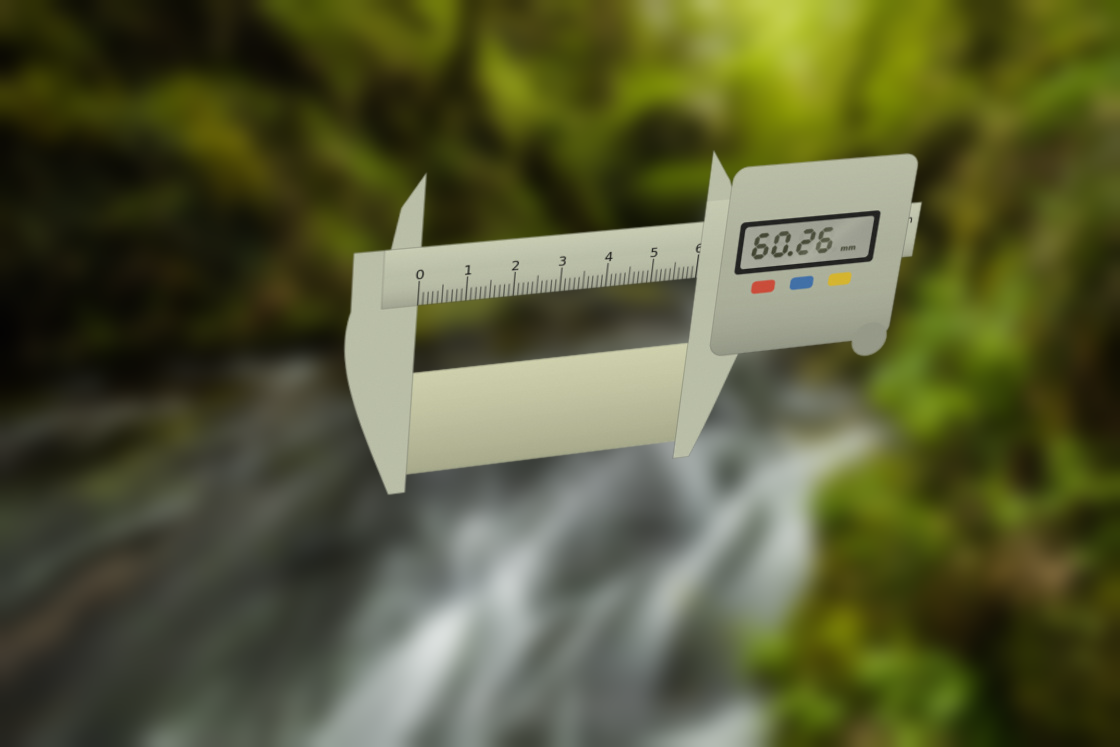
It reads value=60.26 unit=mm
